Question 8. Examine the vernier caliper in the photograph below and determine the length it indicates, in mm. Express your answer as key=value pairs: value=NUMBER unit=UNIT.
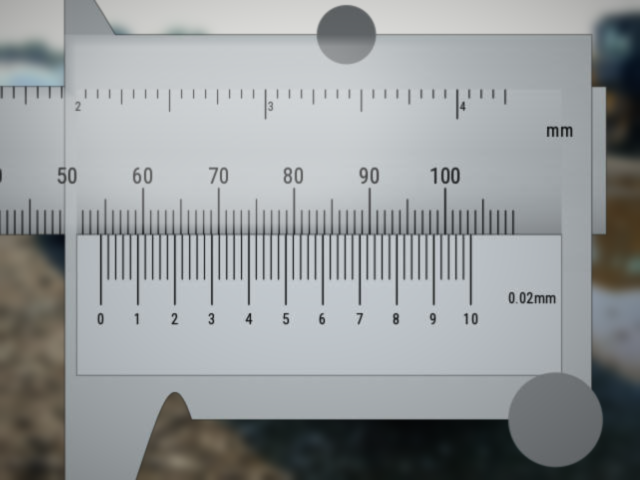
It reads value=54.4 unit=mm
